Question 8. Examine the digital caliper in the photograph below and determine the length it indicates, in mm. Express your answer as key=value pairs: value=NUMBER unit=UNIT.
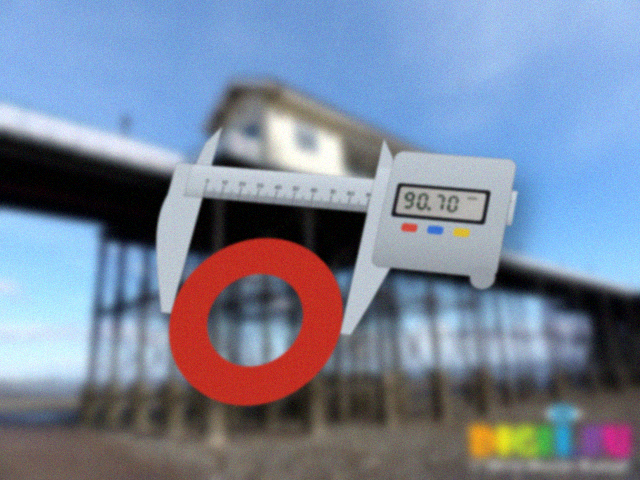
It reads value=90.70 unit=mm
